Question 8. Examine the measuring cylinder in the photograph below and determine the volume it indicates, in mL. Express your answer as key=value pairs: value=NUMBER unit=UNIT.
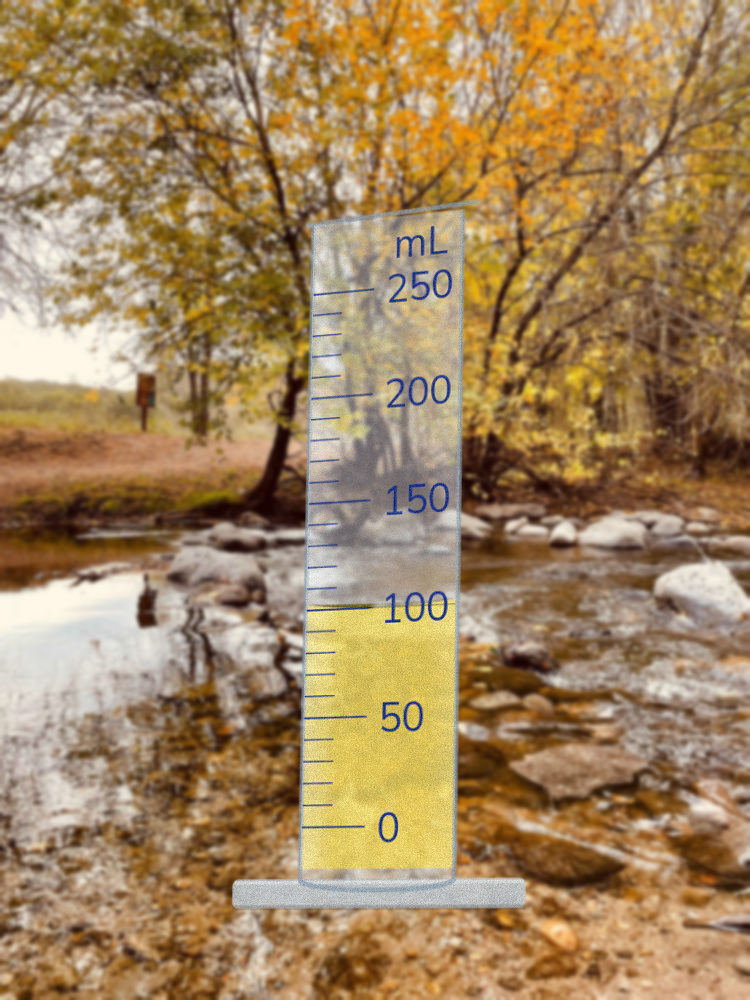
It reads value=100 unit=mL
